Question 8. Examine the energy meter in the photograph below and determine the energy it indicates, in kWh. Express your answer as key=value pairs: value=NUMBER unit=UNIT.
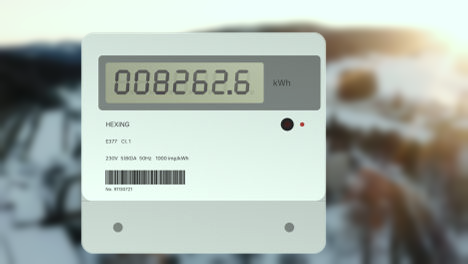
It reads value=8262.6 unit=kWh
